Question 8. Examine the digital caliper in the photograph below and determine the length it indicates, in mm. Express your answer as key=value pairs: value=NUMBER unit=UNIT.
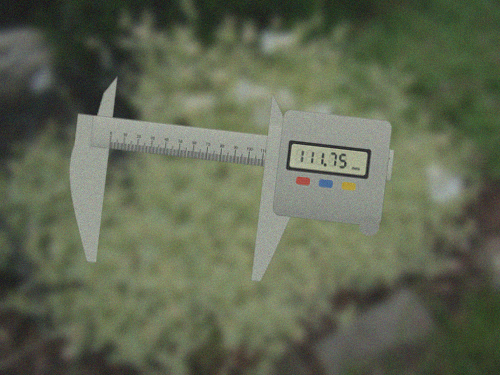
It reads value=111.75 unit=mm
